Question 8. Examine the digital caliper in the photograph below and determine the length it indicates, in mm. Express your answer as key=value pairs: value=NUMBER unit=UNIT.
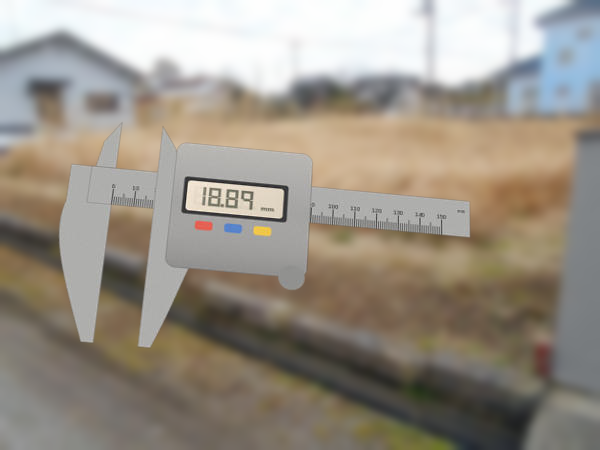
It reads value=18.89 unit=mm
